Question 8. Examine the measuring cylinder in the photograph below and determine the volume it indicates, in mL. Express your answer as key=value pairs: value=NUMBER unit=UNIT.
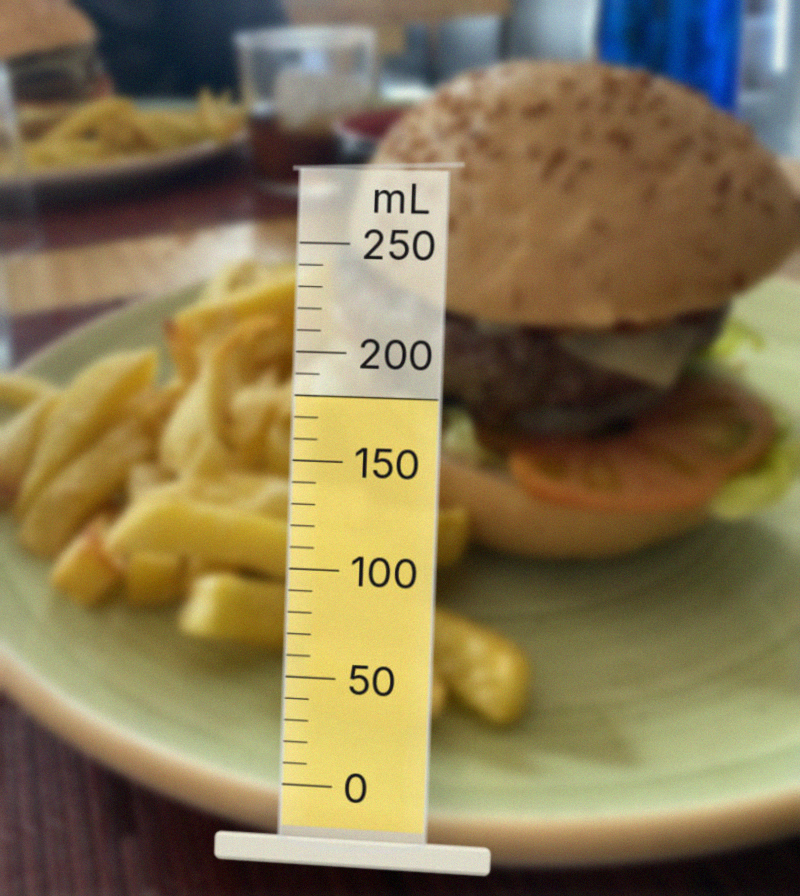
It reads value=180 unit=mL
